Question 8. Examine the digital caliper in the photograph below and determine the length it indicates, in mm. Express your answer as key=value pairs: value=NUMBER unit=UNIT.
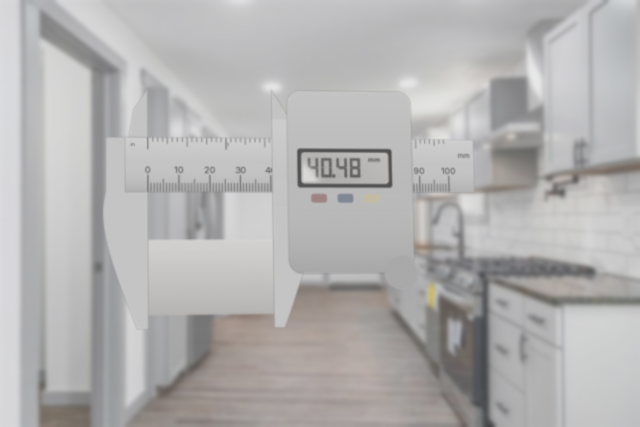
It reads value=40.48 unit=mm
